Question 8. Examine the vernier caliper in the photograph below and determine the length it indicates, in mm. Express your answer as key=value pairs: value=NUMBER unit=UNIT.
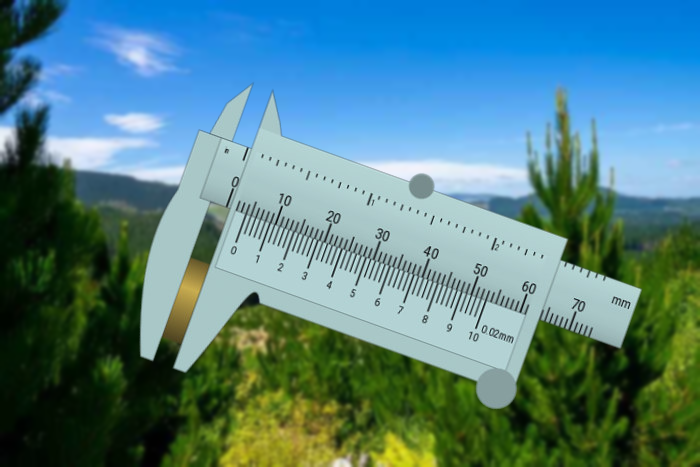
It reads value=4.0 unit=mm
